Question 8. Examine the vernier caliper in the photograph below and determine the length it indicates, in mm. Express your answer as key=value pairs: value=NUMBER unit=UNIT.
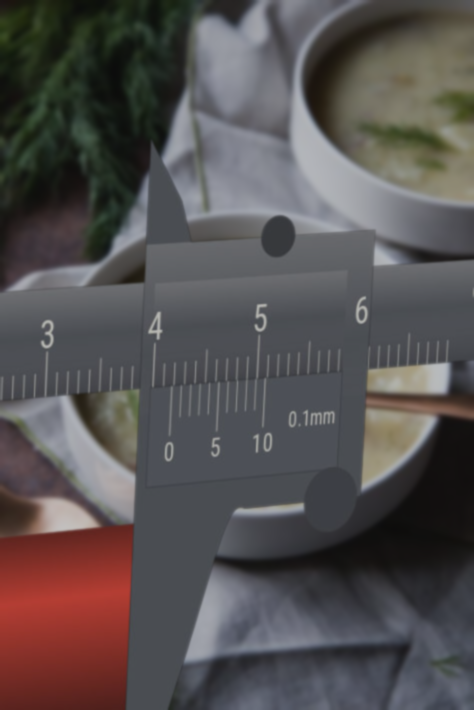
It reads value=41.8 unit=mm
